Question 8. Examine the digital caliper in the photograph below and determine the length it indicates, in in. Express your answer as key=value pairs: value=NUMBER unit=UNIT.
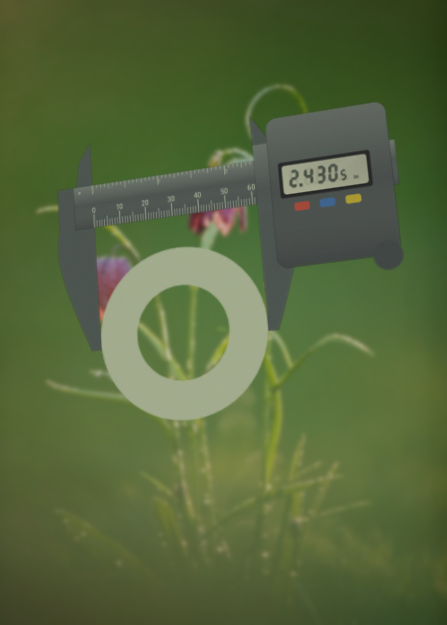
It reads value=2.4305 unit=in
